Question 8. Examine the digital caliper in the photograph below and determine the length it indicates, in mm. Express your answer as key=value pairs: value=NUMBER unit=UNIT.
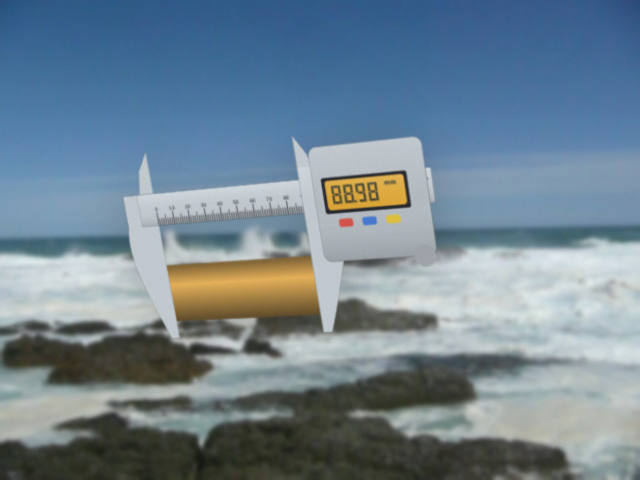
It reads value=88.98 unit=mm
